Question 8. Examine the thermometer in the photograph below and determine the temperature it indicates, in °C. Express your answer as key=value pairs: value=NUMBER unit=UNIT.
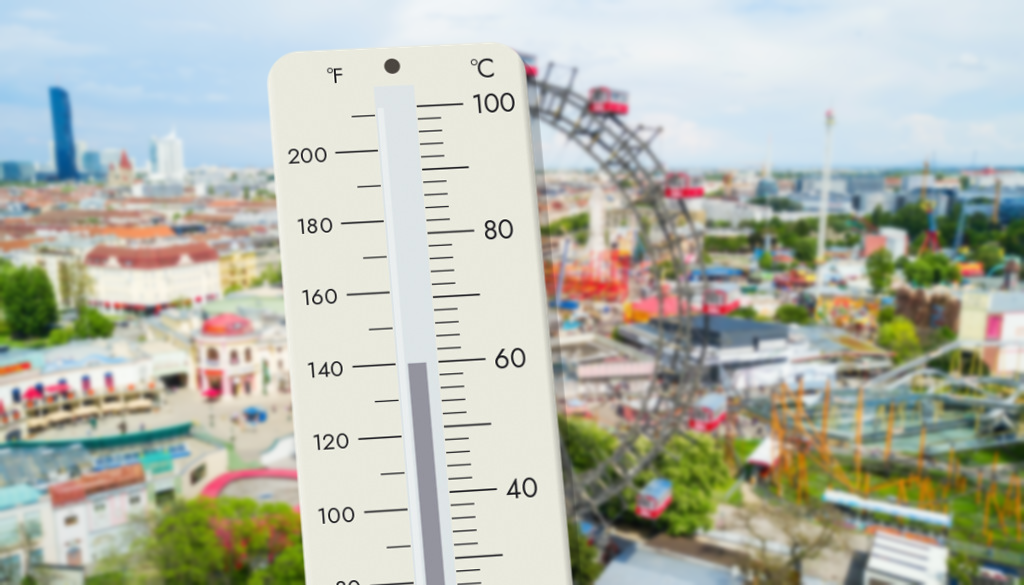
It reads value=60 unit=°C
